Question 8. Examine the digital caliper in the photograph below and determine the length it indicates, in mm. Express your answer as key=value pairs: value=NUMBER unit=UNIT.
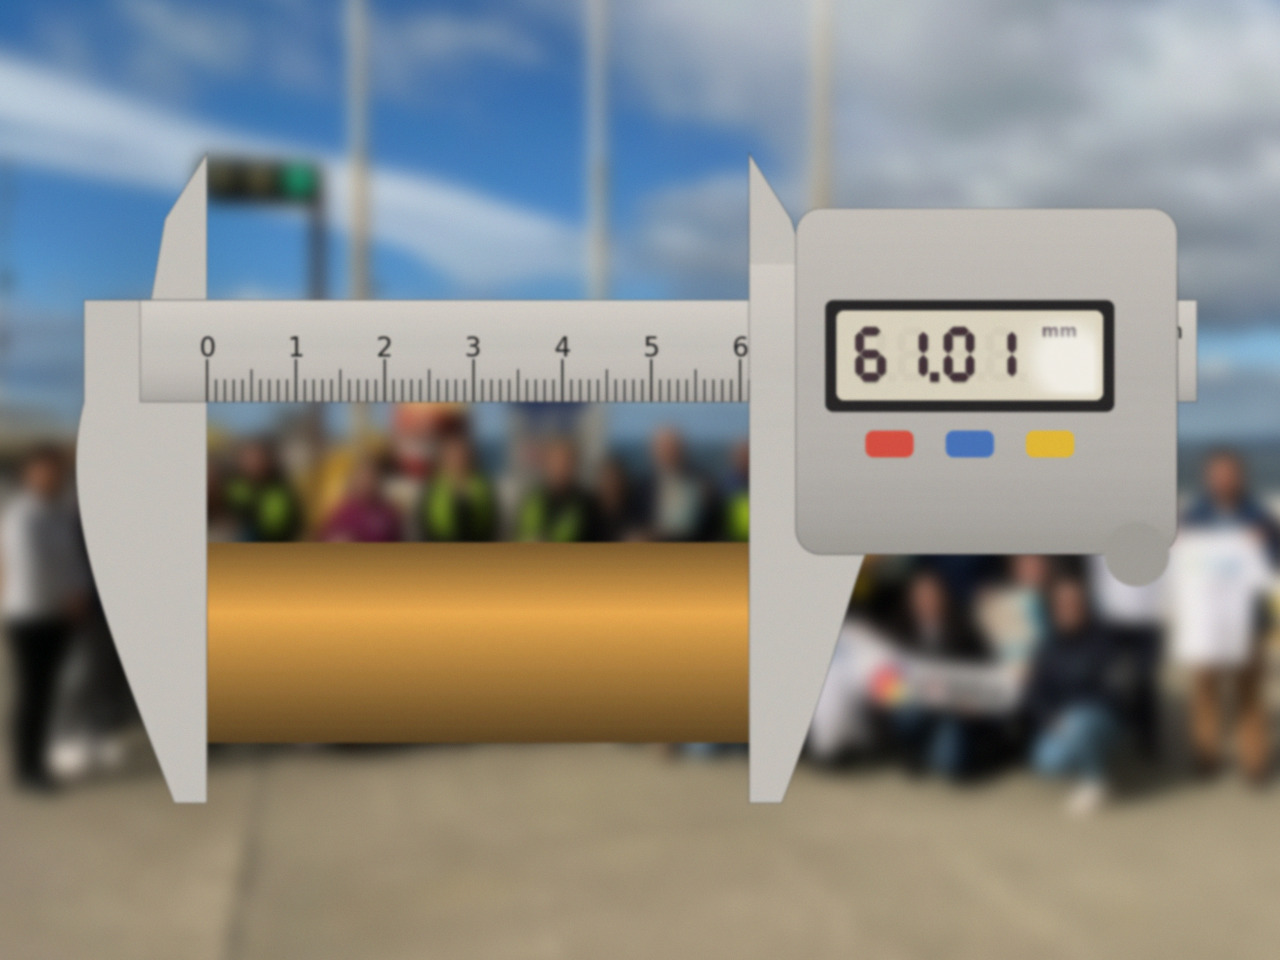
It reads value=61.01 unit=mm
